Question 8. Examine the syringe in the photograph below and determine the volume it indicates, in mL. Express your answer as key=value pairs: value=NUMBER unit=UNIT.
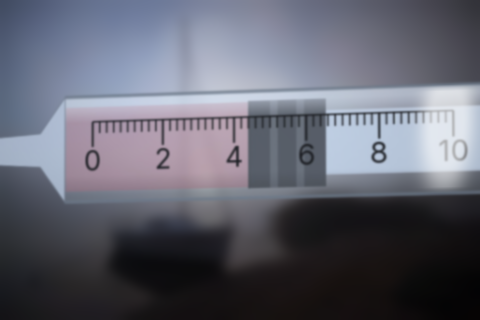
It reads value=4.4 unit=mL
